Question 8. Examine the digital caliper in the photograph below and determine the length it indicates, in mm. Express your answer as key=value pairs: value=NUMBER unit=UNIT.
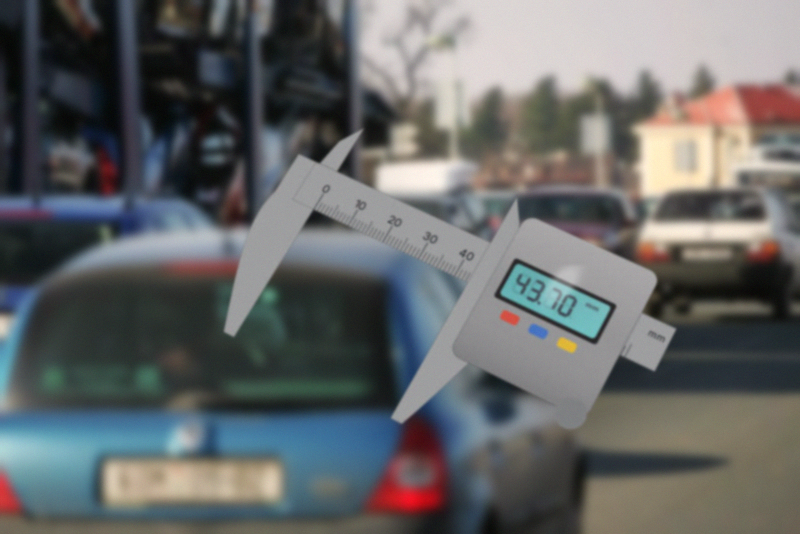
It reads value=43.70 unit=mm
